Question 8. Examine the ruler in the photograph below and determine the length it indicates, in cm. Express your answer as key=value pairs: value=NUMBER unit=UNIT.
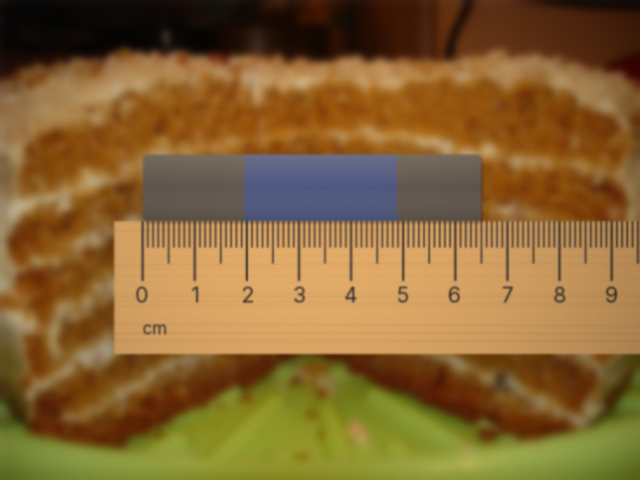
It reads value=6.5 unit=cm
